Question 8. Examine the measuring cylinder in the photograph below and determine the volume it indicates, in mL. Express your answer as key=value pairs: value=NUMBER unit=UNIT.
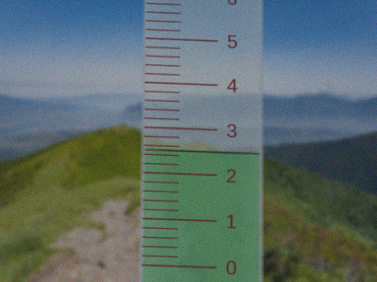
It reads value=2.5 unit=mL
